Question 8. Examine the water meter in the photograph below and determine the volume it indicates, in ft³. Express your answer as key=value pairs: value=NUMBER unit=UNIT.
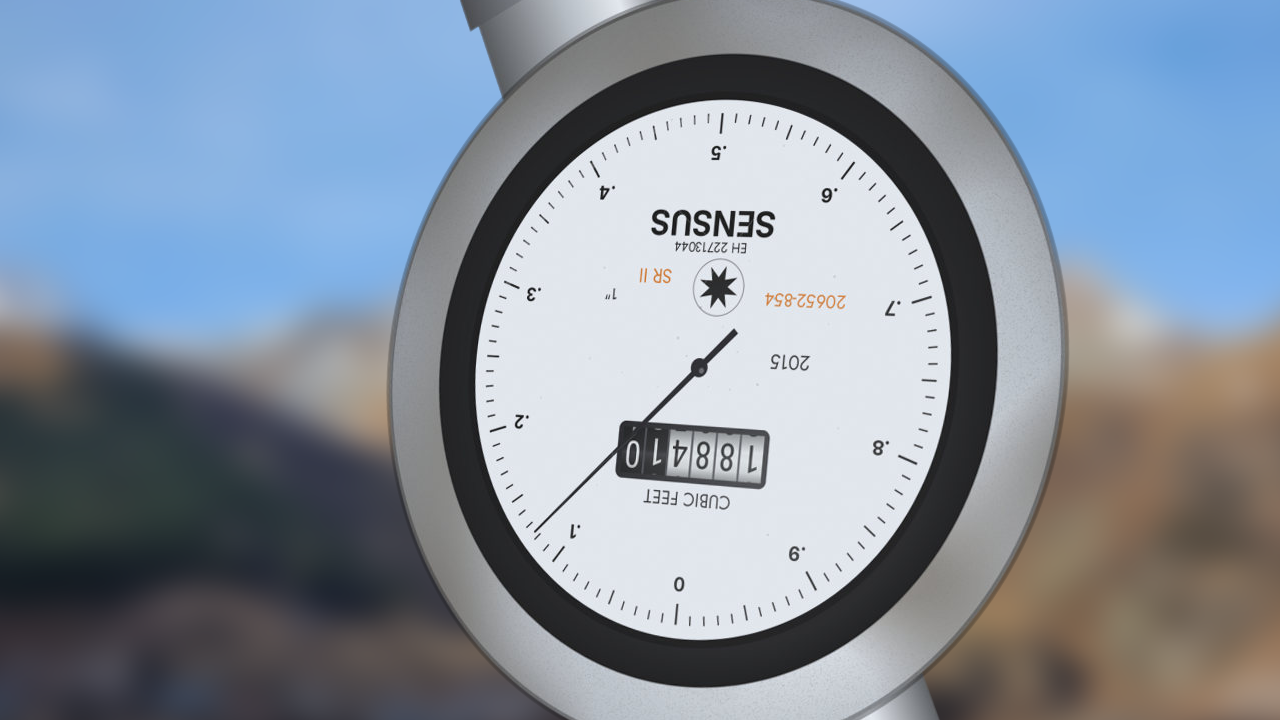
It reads value=188410.12 unit=ft³
